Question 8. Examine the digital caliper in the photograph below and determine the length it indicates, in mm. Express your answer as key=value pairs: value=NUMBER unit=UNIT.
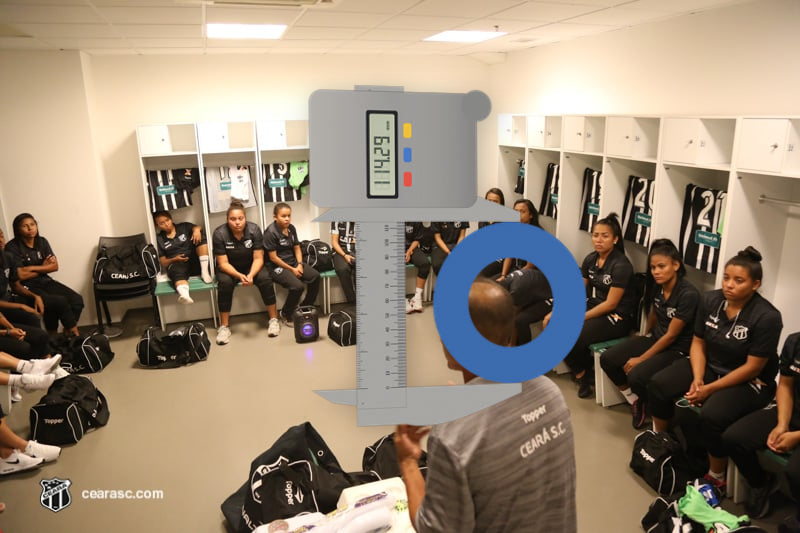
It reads value=114.29 unit=mm
